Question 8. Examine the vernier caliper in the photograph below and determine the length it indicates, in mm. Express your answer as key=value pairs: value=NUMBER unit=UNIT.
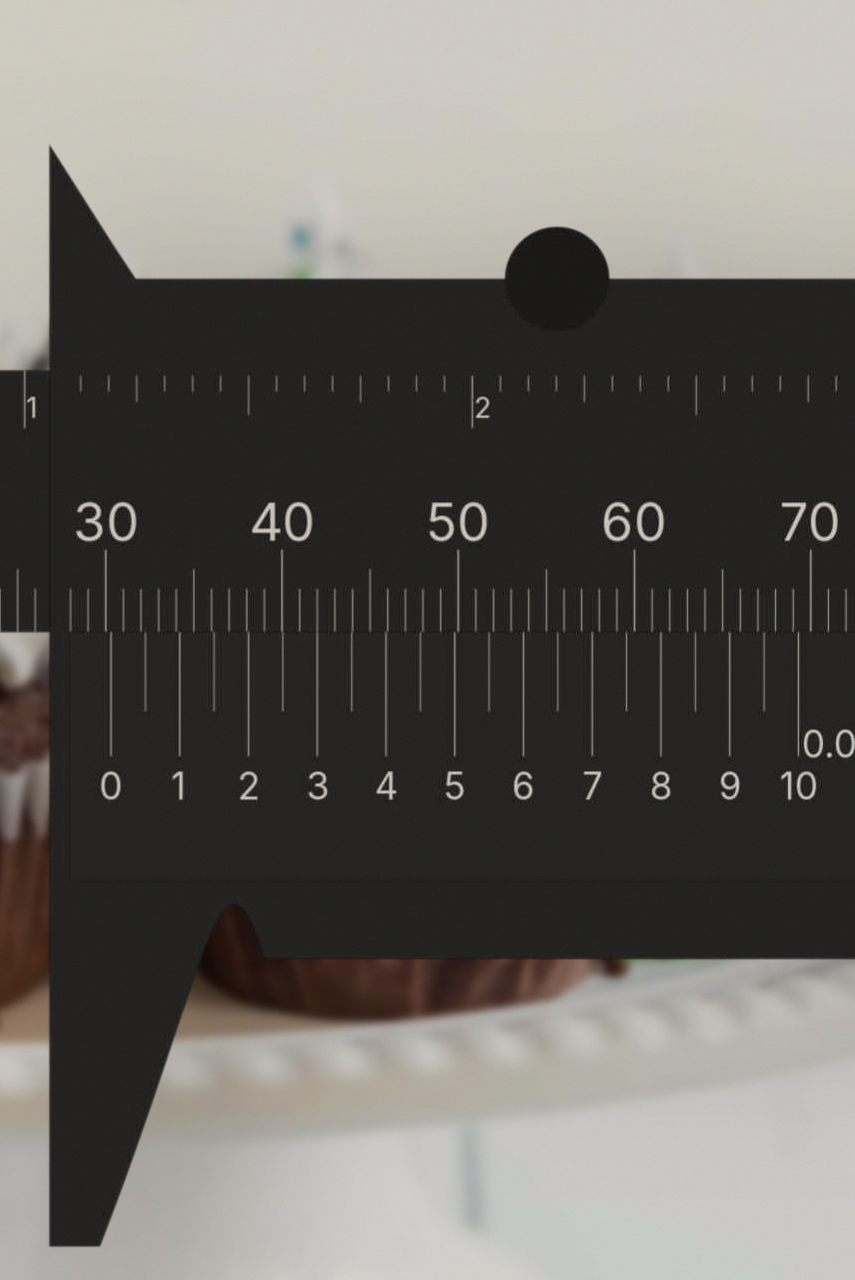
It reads value=30.3 unit=mm
